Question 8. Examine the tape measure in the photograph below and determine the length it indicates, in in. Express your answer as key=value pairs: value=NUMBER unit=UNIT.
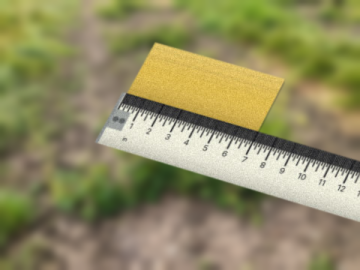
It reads value=7 unit=in
